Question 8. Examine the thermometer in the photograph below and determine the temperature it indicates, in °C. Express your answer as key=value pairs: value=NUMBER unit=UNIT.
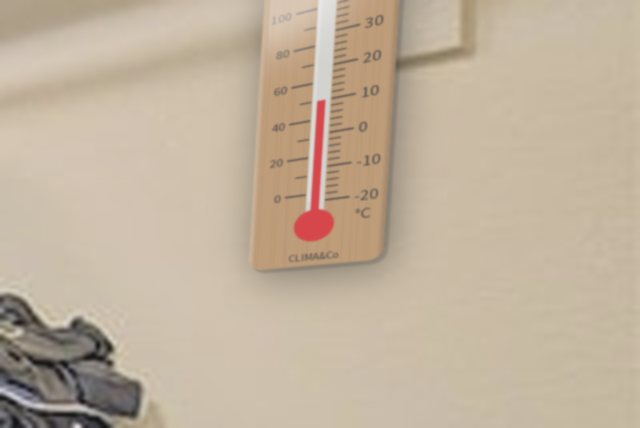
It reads value=10 unit=°C
